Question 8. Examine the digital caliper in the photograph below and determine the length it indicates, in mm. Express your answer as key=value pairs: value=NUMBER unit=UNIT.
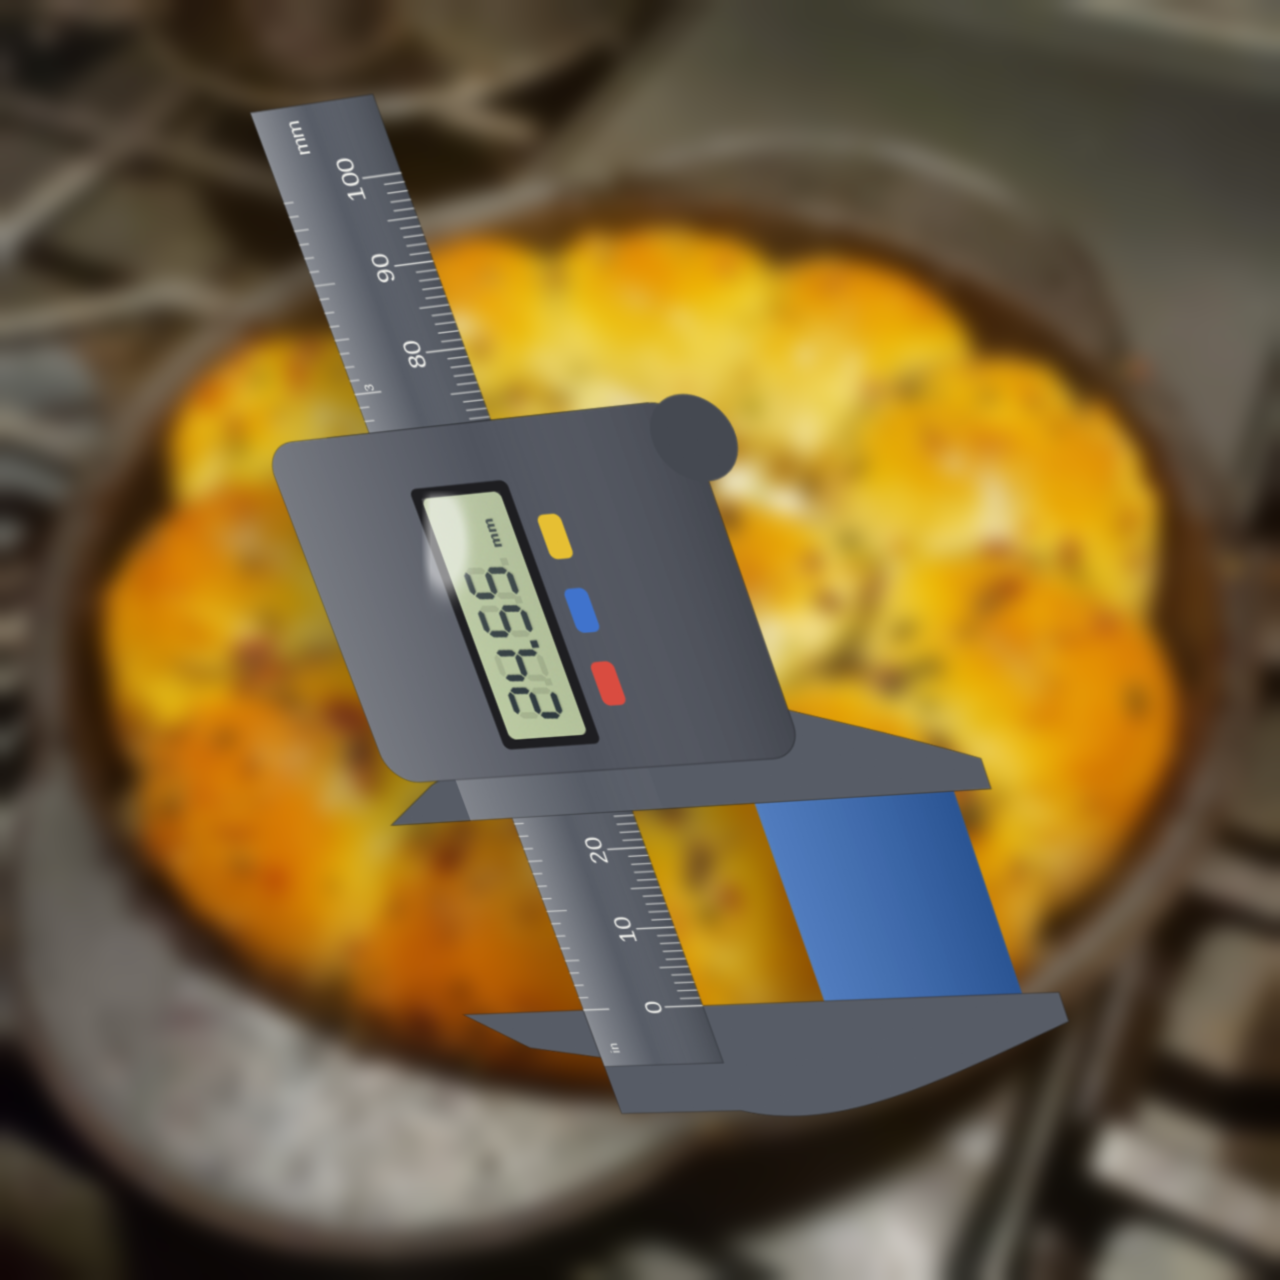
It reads value=24.55 unit=mm
